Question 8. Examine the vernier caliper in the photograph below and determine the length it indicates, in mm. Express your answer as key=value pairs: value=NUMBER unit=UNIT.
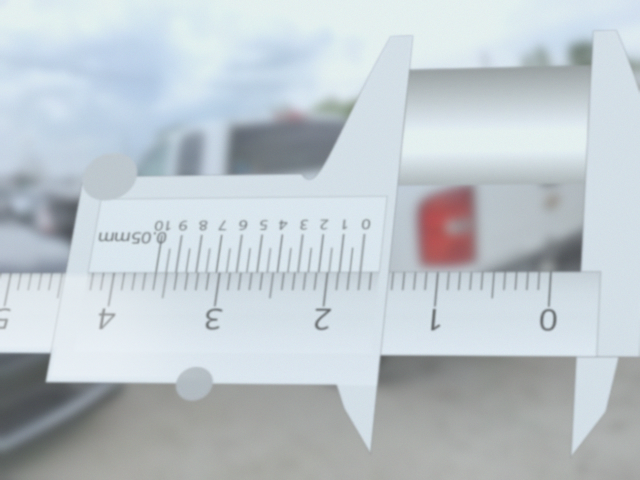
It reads value=17.0 unit=mm
